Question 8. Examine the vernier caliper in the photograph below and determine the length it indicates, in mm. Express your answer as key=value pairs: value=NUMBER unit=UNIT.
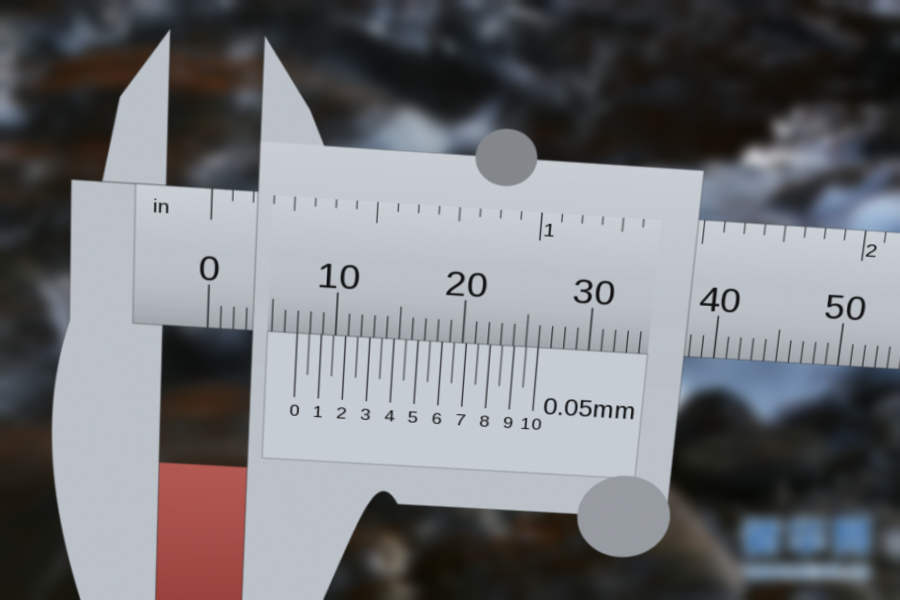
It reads value=7.0 unit=mm
